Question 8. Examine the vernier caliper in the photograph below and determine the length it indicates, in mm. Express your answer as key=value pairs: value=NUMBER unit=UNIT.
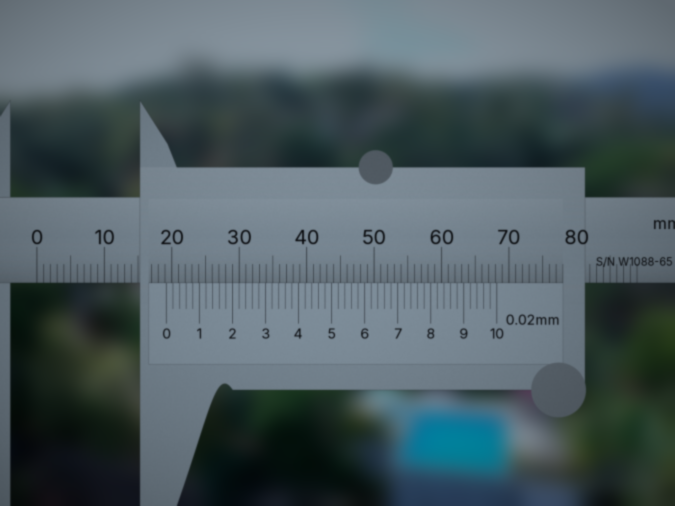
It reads value=19.2 unit=mm
